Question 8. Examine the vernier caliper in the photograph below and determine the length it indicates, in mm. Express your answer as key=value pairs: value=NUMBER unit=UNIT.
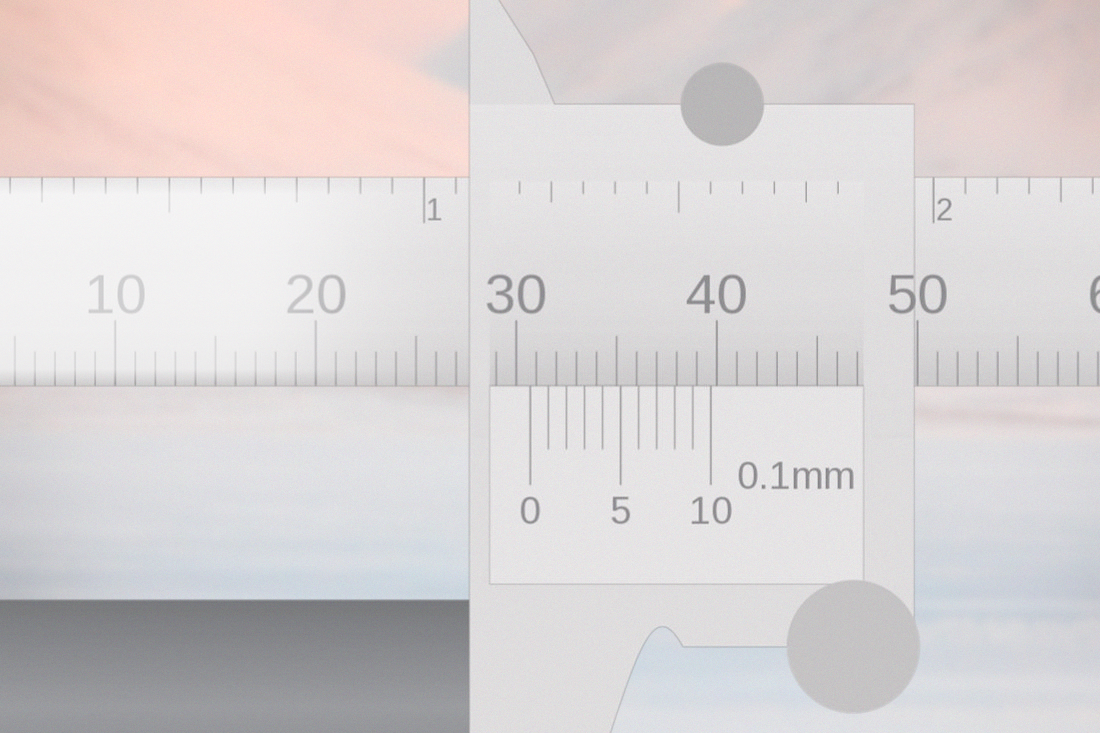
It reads value=30.7 unit=mm
